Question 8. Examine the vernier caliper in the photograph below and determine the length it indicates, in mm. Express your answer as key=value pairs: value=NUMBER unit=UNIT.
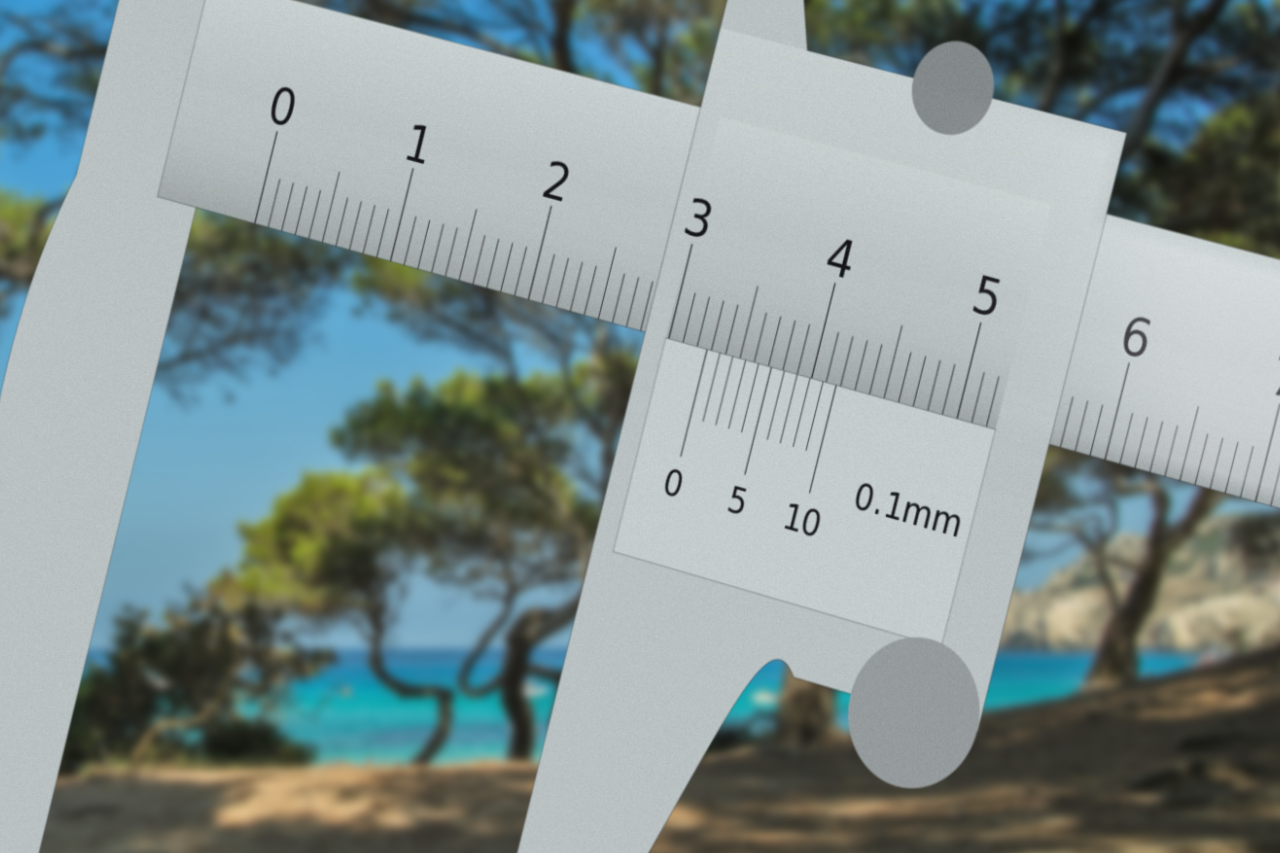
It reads value=32.7 unit=mm
